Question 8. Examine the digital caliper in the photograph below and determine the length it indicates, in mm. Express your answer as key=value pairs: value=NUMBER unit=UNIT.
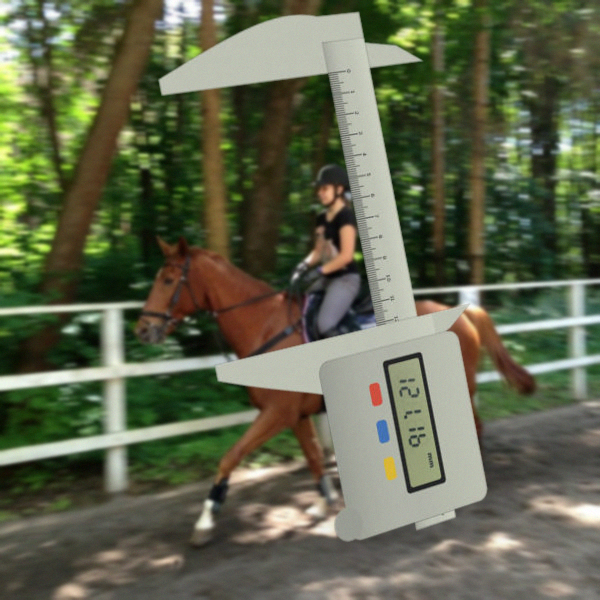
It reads value=121.16 unit=mm
